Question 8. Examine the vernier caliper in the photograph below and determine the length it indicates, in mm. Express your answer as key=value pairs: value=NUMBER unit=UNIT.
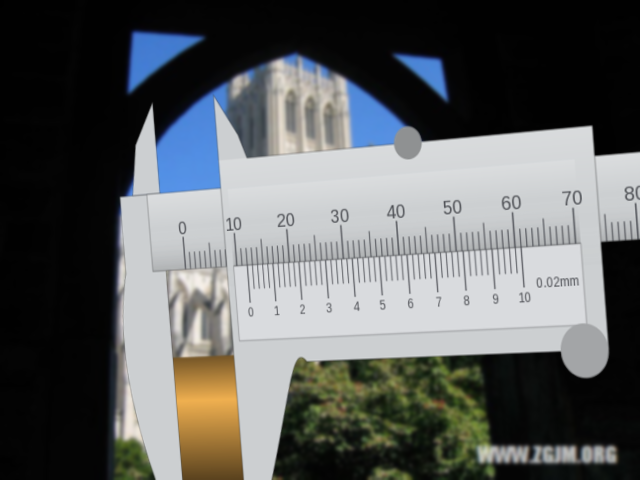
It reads value=12.0 unit=mm
